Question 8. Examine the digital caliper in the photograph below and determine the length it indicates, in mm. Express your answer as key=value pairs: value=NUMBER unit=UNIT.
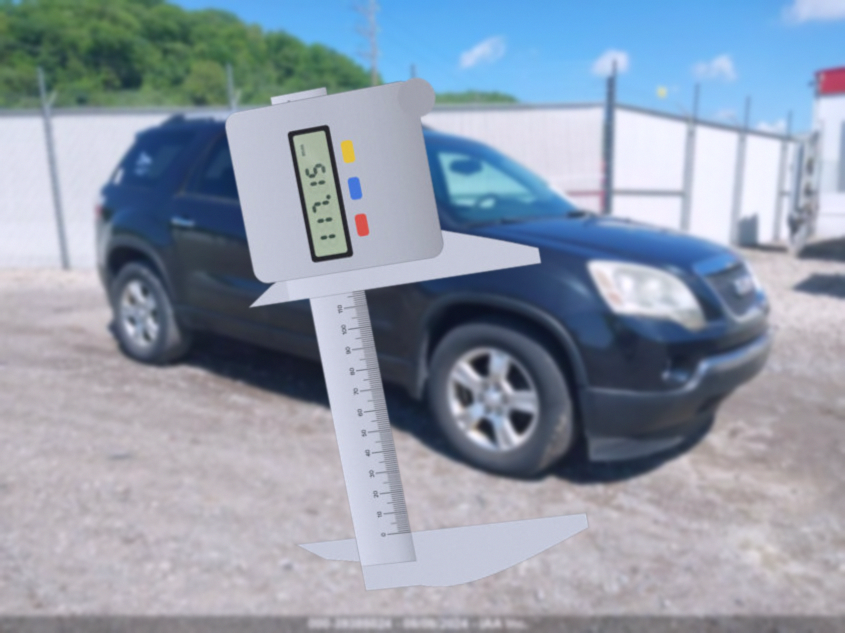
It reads value=117.15 unit=mm
